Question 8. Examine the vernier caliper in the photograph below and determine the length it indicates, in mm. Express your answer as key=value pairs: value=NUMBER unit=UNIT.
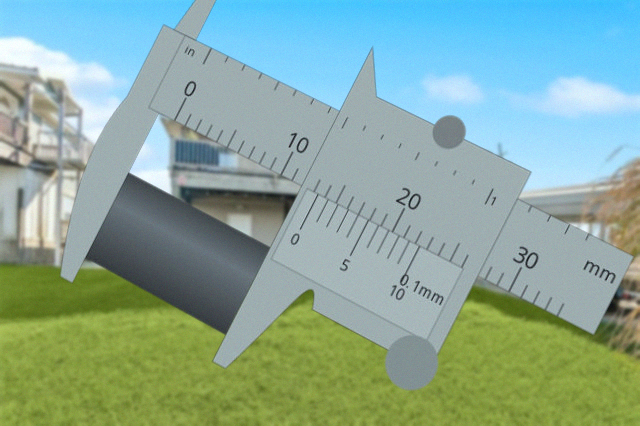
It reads value=13.4 unit=mm
